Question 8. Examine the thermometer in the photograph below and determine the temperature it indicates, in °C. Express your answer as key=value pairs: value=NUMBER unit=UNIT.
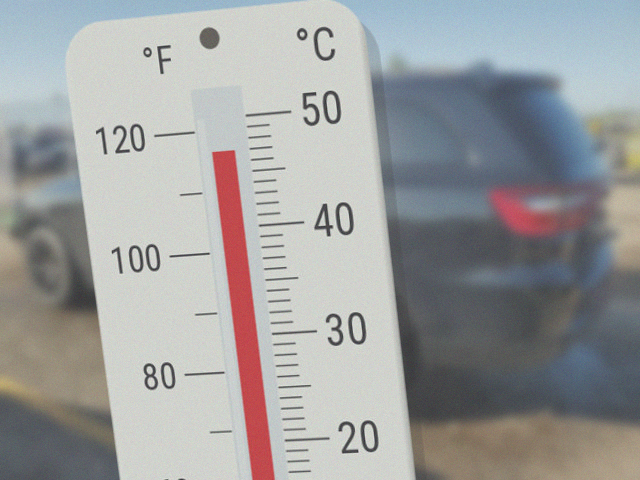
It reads value=47 unit=°C
